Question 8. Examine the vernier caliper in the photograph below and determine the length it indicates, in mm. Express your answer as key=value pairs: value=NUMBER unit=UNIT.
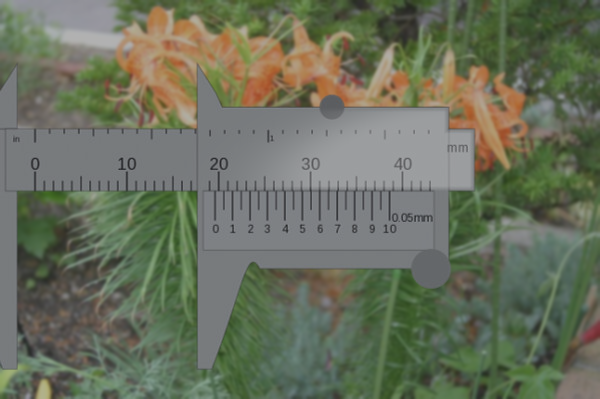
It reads value=19.6 unit=mm
